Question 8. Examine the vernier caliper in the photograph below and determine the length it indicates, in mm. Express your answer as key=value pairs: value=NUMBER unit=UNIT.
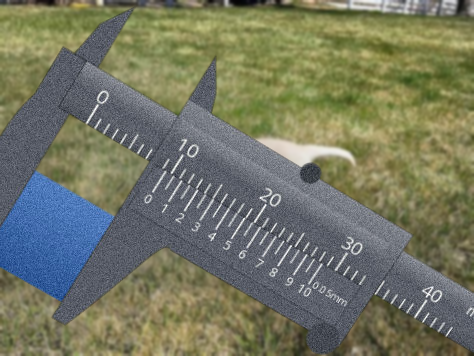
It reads value=9.4 unit=mm
